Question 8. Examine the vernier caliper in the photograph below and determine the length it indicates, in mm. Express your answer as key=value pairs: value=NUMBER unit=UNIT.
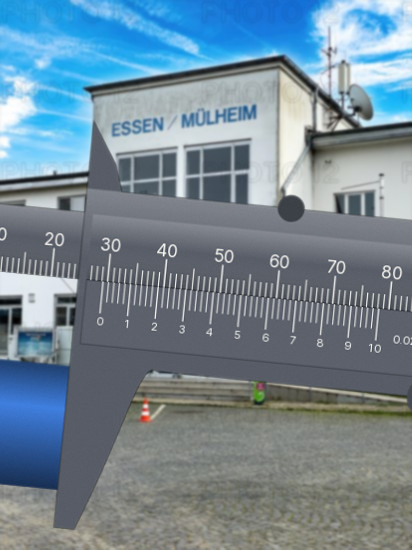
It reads value=29.2 unit=mm
